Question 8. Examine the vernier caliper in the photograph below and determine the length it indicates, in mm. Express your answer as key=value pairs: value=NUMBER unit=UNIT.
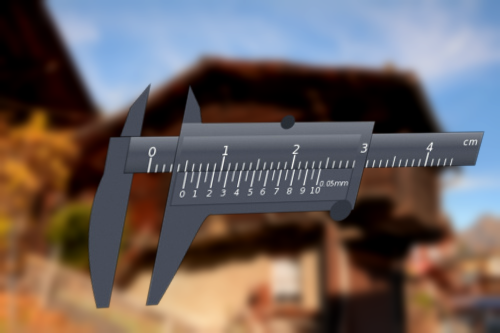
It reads value=5.2 unit=mm
